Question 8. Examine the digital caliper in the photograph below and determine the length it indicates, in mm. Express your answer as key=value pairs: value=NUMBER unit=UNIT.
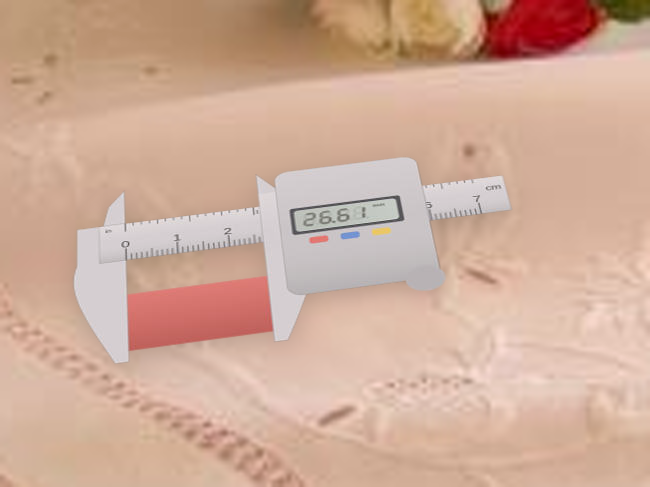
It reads value=26.61 unit=mm
